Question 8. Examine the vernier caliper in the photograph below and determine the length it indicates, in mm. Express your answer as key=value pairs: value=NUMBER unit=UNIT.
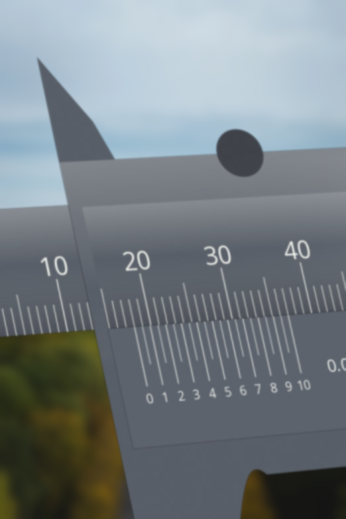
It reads value=18.0 unit=mm
